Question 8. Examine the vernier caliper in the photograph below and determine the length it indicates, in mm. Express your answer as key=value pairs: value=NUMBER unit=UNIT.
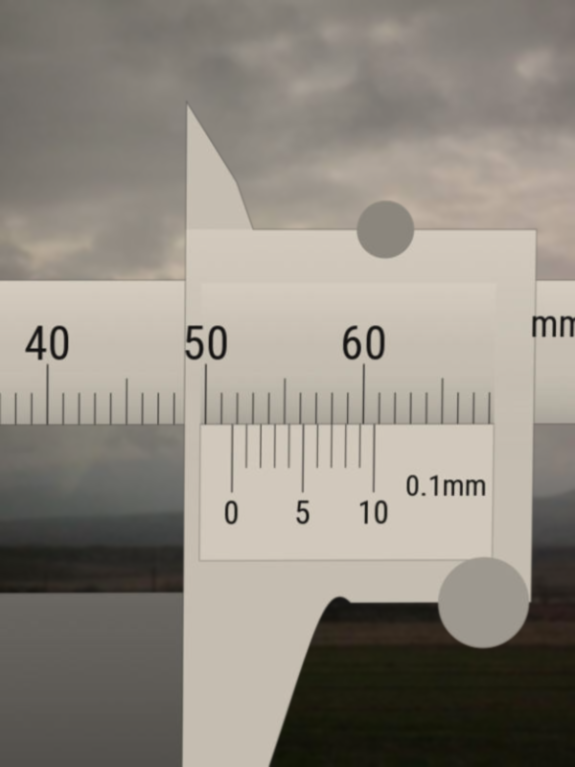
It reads value=51.7 unit=mm
